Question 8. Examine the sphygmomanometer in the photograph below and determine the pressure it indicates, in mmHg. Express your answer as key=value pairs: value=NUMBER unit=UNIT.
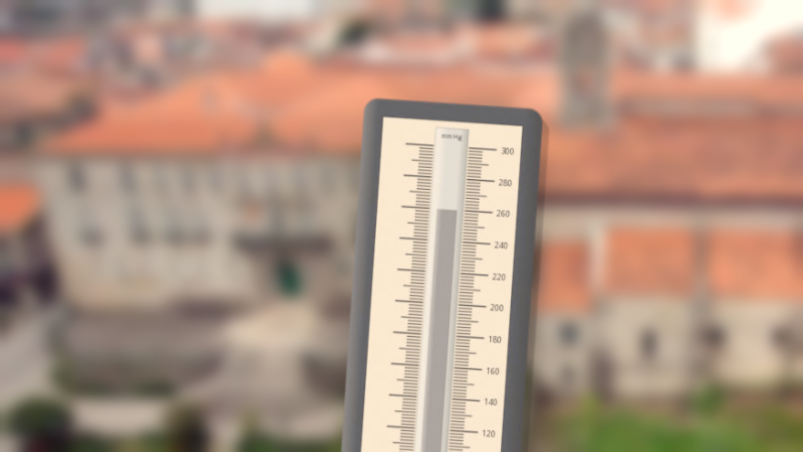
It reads value=260 unit=mmHg
